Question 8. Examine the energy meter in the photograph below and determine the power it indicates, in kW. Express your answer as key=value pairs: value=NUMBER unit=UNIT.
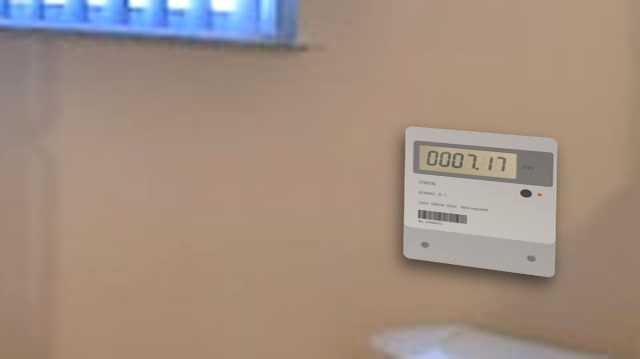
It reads value=7.17 unit=kW
